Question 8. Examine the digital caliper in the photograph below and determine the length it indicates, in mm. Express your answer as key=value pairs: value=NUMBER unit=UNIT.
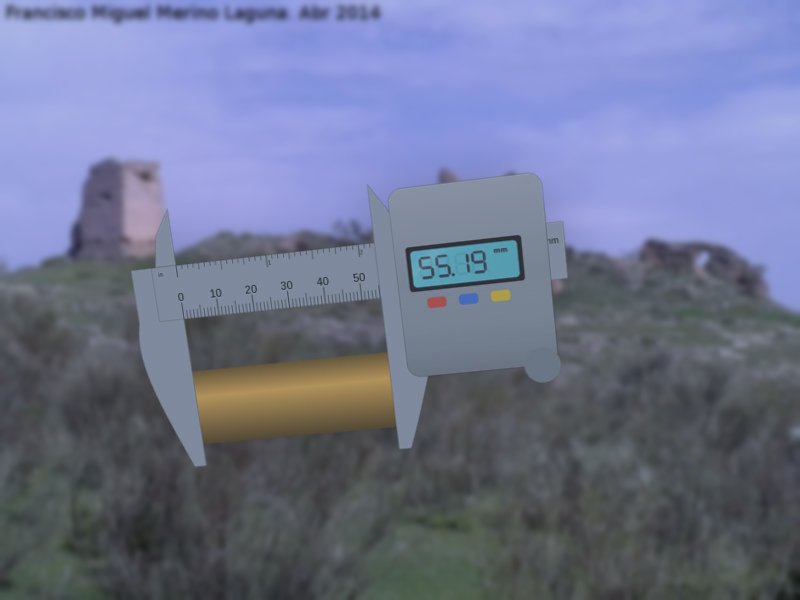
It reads value=55.19 unit=mm
